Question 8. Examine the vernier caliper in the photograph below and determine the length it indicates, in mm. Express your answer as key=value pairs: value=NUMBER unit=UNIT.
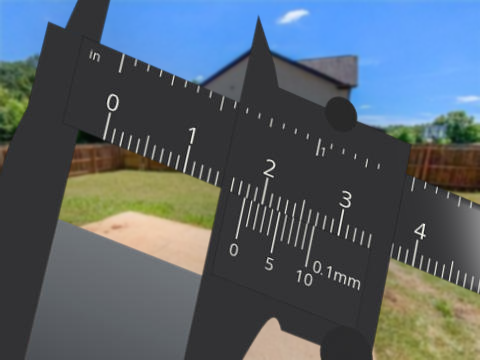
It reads value=17.8 unit=mm
